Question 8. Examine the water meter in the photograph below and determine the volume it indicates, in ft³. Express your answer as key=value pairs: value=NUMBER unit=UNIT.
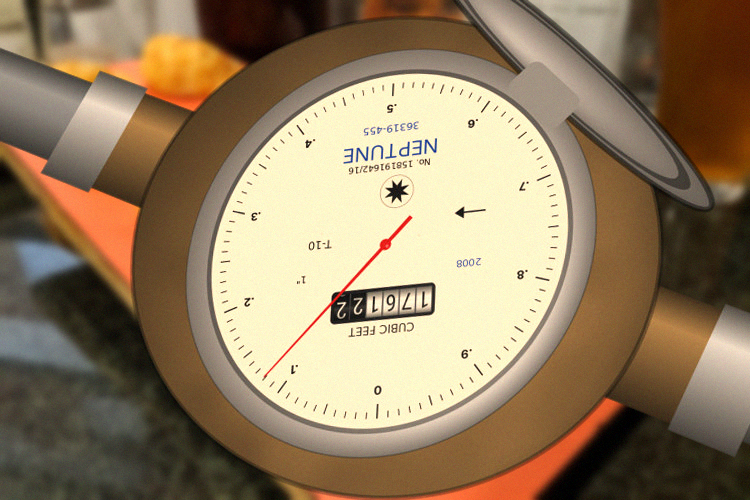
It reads value=176122.12 unit=ft³
